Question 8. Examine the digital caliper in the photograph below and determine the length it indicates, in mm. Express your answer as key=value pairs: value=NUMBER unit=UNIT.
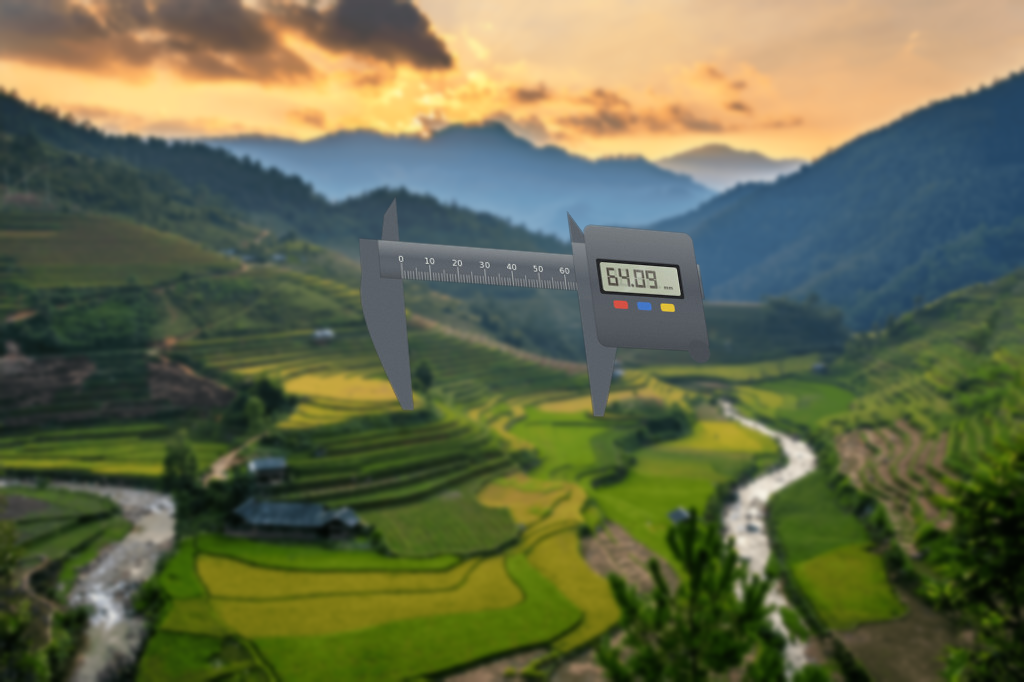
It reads value=64.09 unit=mm
